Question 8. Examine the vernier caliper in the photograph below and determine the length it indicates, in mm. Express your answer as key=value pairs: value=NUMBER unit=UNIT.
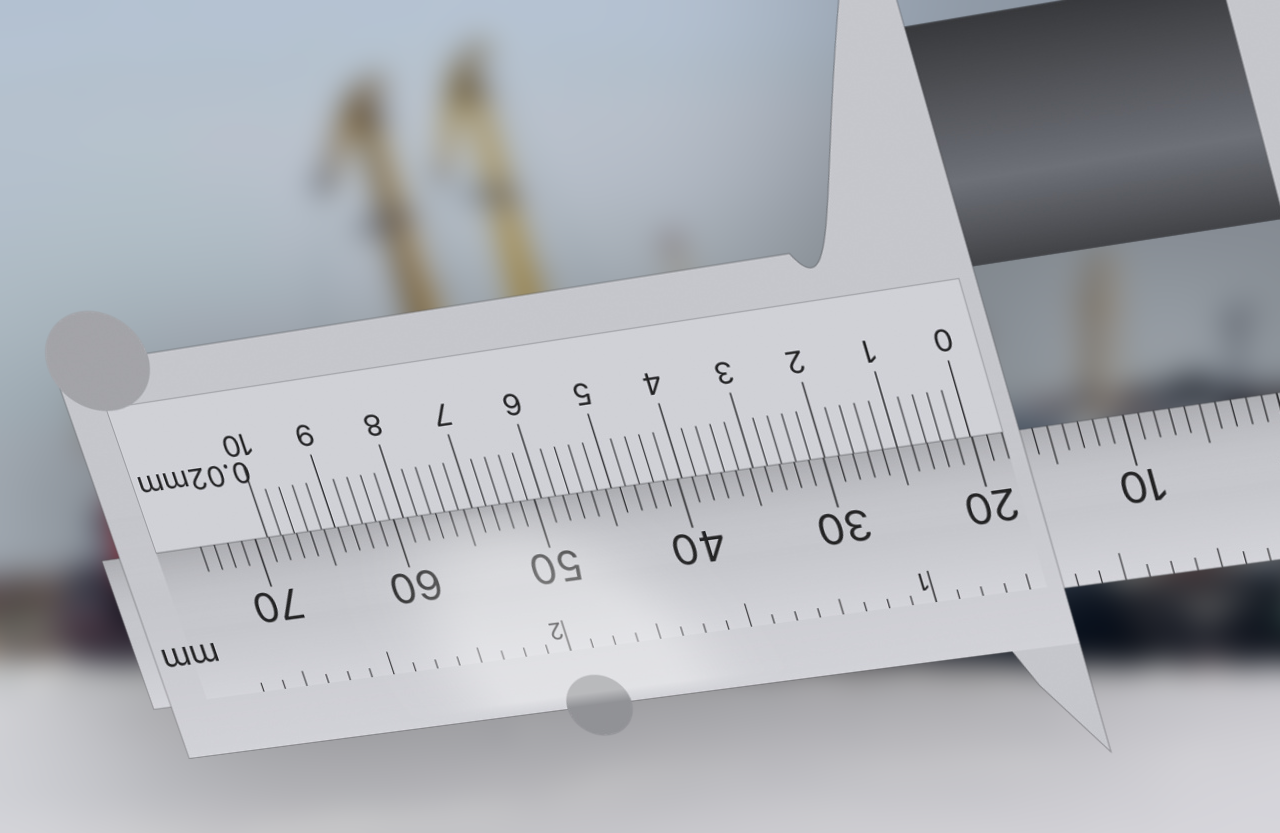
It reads value=20.1 unit=mm
